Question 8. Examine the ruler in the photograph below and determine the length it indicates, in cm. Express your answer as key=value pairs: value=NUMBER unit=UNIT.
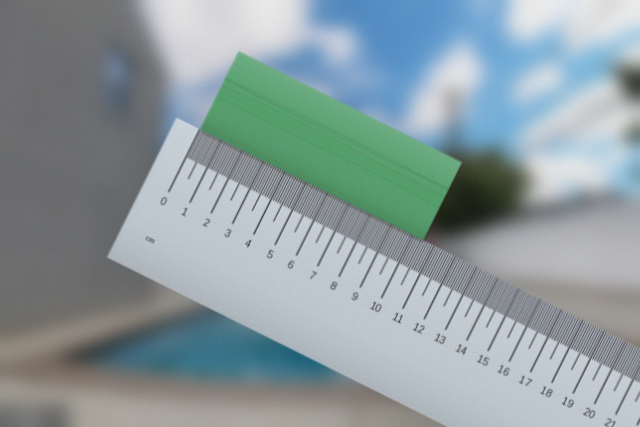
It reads value=10.5 unit=cm
